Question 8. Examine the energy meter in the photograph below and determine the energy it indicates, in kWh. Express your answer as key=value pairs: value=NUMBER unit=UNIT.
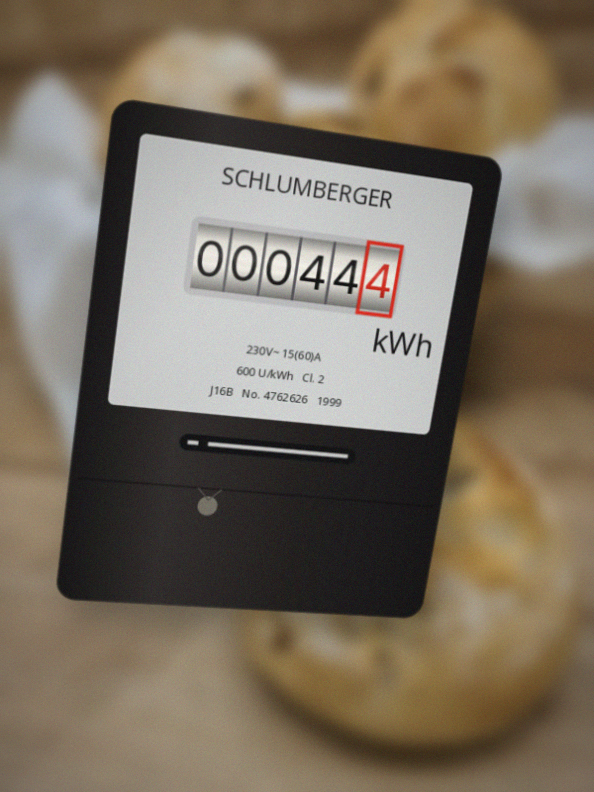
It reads value=44.4 unit=kWh
